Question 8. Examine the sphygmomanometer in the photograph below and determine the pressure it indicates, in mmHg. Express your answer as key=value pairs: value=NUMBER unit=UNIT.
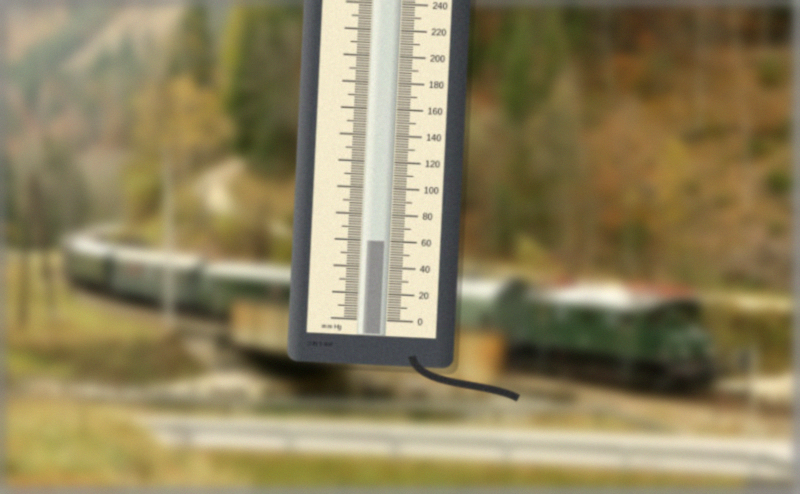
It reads value=60 unit=mmHg
